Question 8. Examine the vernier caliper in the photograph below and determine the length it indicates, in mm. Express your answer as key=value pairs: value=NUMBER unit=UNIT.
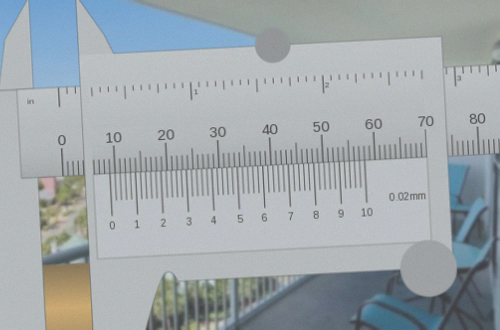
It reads value=9.0 unit=mm
